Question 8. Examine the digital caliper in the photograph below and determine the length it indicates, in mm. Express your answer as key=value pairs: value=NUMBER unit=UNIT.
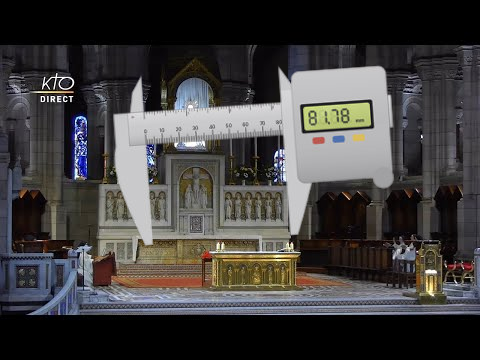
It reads value=81.78 unit=mm
